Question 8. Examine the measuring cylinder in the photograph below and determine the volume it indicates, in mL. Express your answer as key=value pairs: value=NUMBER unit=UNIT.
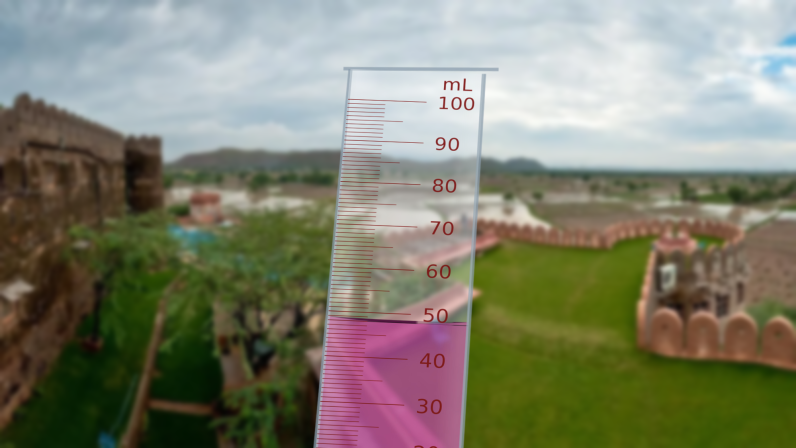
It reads value=48 unit=mL
